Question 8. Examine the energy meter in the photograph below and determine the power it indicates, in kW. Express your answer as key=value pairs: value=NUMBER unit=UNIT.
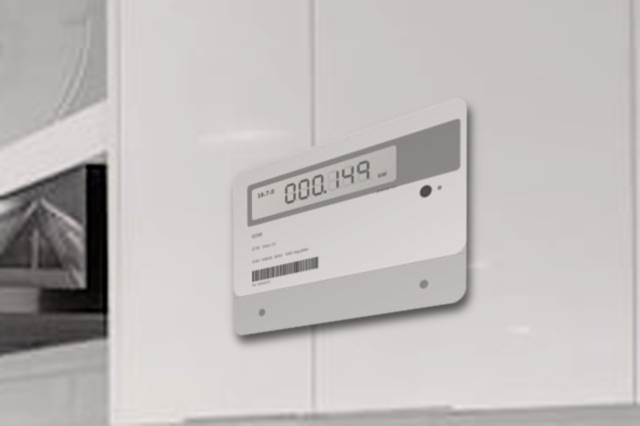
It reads value=0.149 unit=kW
